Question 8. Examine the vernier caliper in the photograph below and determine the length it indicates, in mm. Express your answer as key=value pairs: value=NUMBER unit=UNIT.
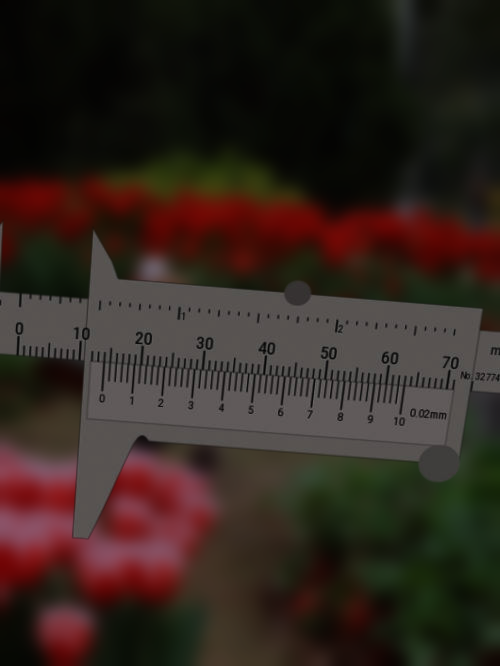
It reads value=14.0 unit=mm
